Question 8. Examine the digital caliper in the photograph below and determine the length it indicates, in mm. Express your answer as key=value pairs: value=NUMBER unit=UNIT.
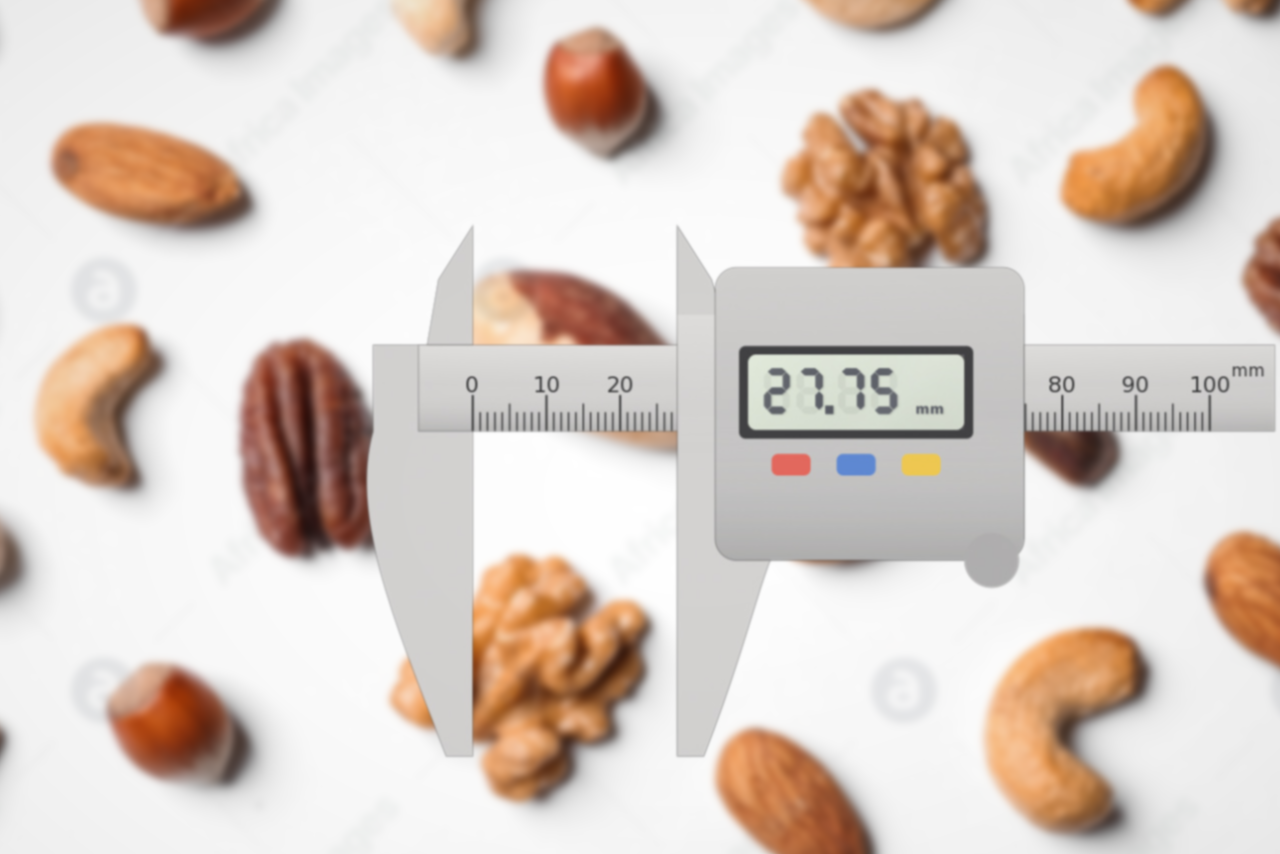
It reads value=27.75 unit=mm
